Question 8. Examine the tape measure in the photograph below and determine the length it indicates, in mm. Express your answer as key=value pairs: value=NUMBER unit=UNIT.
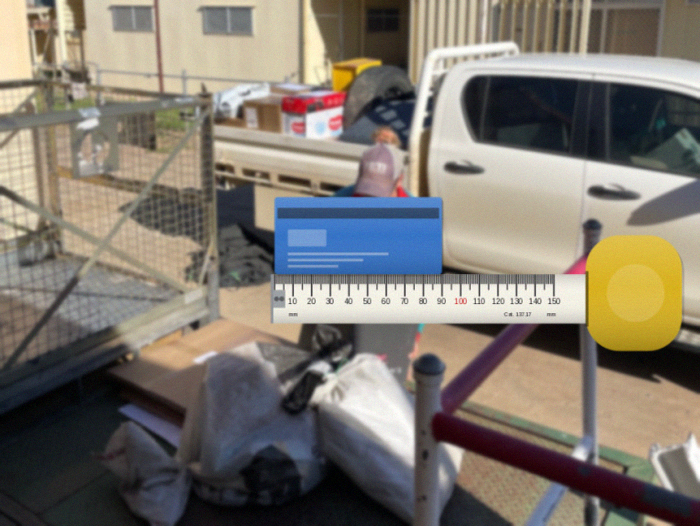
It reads value=90 unit=mm
